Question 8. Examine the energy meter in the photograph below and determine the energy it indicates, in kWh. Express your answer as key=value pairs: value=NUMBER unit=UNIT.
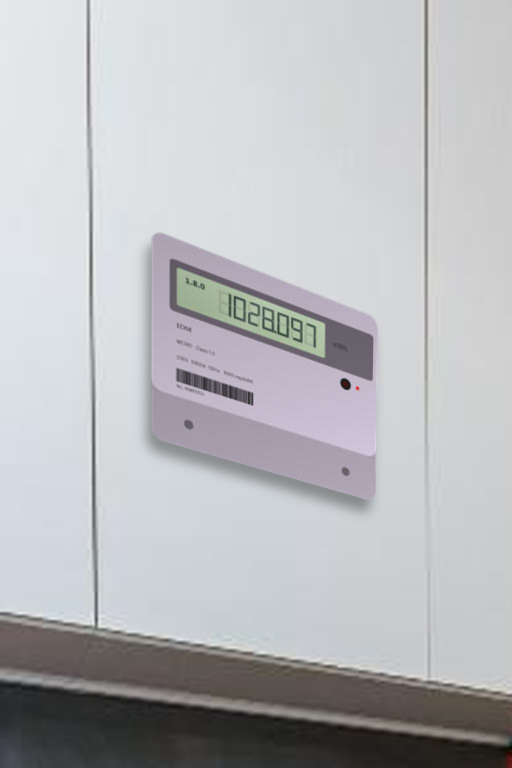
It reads value=1028.097 unit=kWh
